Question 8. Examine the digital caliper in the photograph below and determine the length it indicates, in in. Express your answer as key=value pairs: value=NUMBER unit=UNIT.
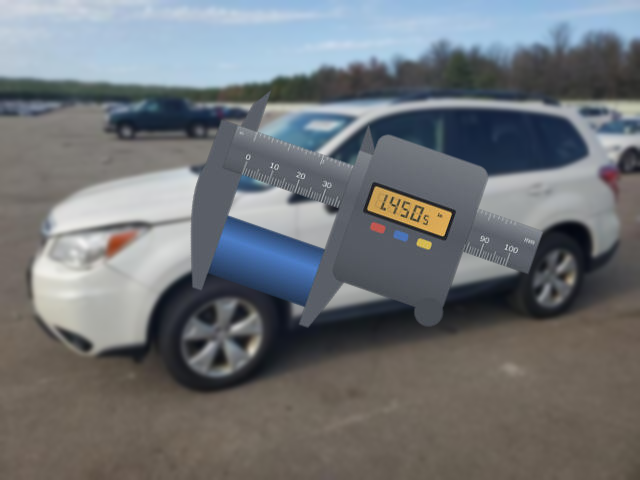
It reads value=1.4505 unit=in
